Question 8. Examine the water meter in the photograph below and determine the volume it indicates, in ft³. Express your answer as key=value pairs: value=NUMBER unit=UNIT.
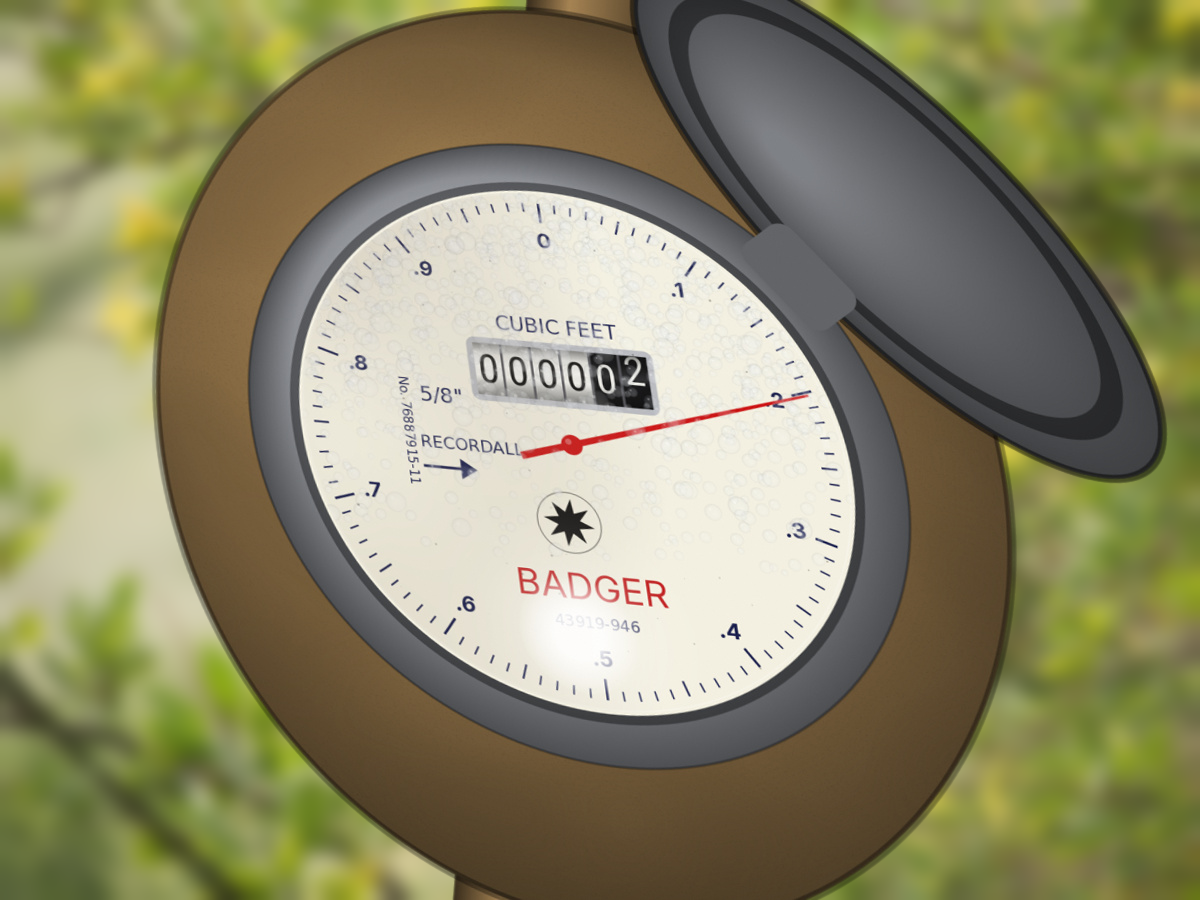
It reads value=2.20 unit=ft³
